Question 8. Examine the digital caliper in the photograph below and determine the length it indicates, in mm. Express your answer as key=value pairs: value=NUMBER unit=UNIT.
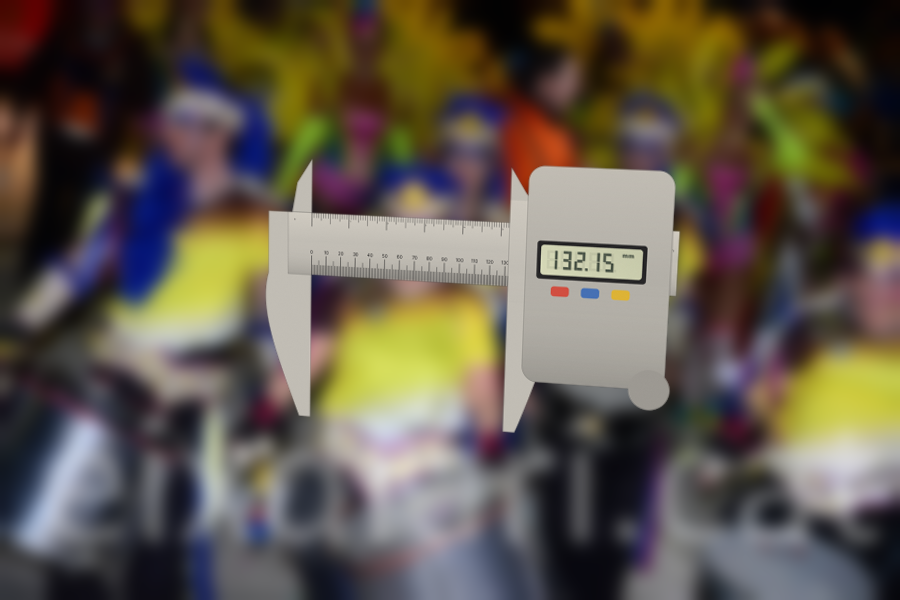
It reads value=132.15 unit=mm
